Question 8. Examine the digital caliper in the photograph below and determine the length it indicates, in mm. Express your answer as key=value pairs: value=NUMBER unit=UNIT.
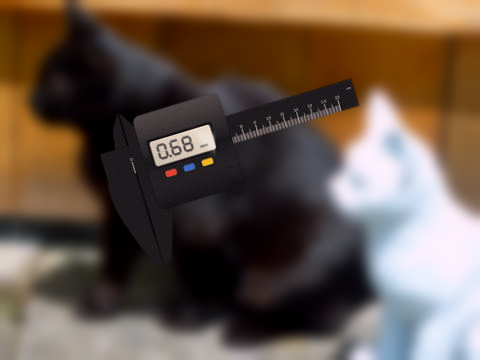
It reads value=0.68 unit=mm
